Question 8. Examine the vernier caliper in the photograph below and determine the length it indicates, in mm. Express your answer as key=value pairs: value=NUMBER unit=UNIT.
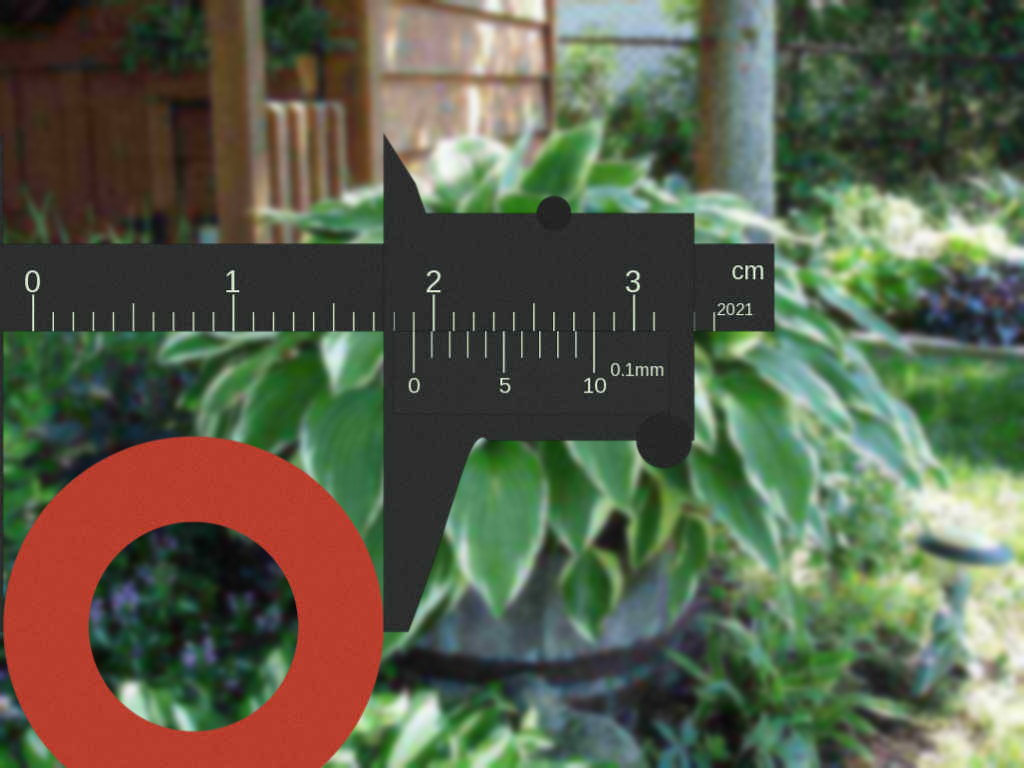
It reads value=19.0 unit=mm
